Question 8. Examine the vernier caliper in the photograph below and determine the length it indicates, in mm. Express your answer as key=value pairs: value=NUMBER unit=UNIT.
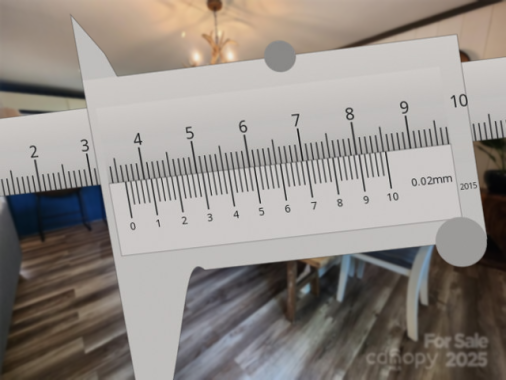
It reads value=36.4 unit=mm
